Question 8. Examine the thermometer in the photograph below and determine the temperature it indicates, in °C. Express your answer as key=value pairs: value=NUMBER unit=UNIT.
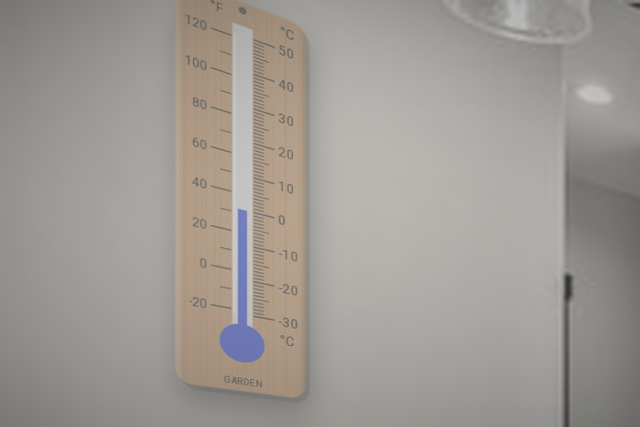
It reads value=0 unit=°C
